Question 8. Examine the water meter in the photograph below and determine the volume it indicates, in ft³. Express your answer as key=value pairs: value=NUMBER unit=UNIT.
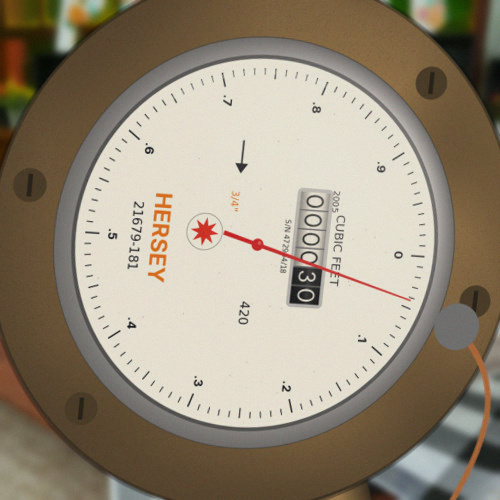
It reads value=30.04 unit=ft³
